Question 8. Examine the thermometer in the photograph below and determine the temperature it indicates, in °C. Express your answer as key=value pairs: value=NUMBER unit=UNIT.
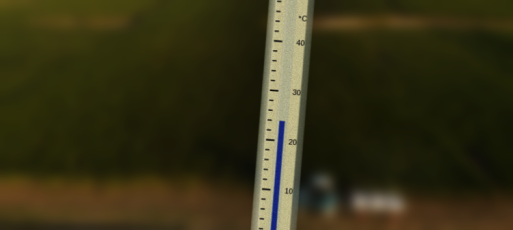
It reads value=24 unit=°C
